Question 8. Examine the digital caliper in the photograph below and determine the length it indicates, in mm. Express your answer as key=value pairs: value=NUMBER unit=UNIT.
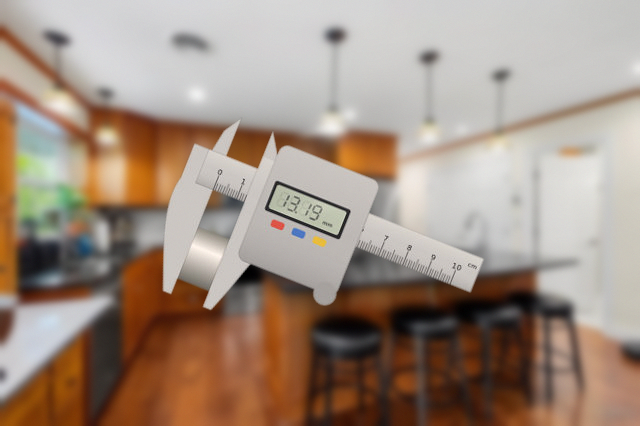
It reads value=13.19 unit=mm
